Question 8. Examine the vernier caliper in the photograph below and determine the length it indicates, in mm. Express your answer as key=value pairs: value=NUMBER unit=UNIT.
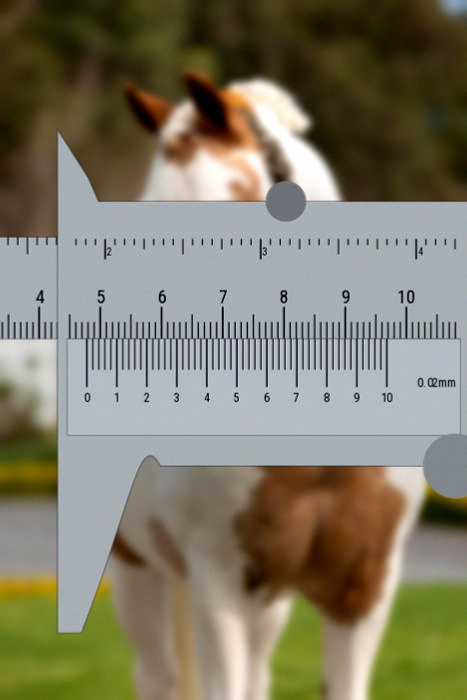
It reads value=47.8 unit=mm
